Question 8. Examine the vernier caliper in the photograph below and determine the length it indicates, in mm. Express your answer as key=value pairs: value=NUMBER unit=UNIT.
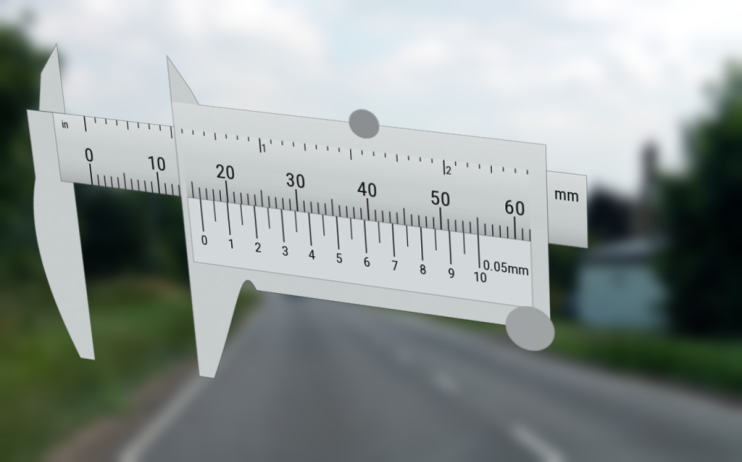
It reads value=16.0 unit=mm
